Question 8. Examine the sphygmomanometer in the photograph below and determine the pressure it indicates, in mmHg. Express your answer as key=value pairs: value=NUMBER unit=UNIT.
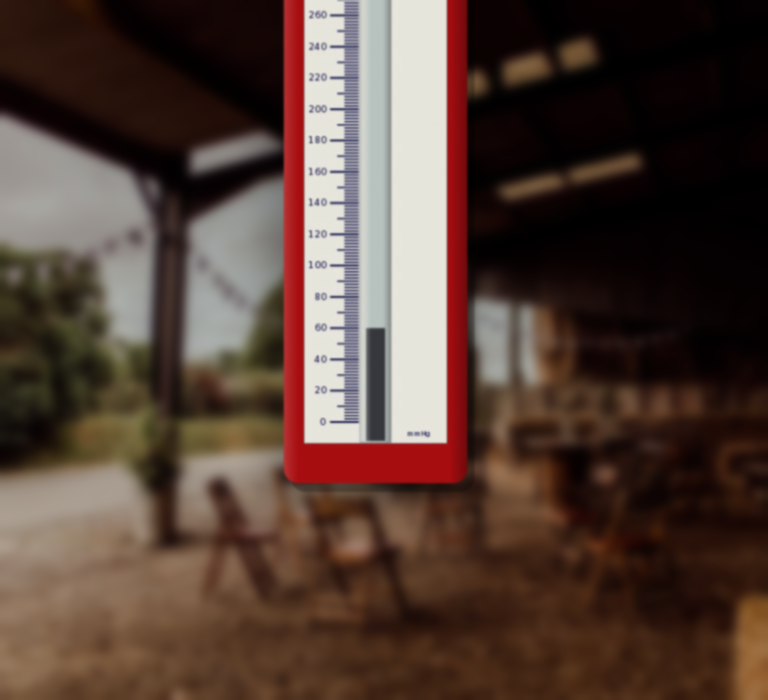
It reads value=60 unit=mmHg
